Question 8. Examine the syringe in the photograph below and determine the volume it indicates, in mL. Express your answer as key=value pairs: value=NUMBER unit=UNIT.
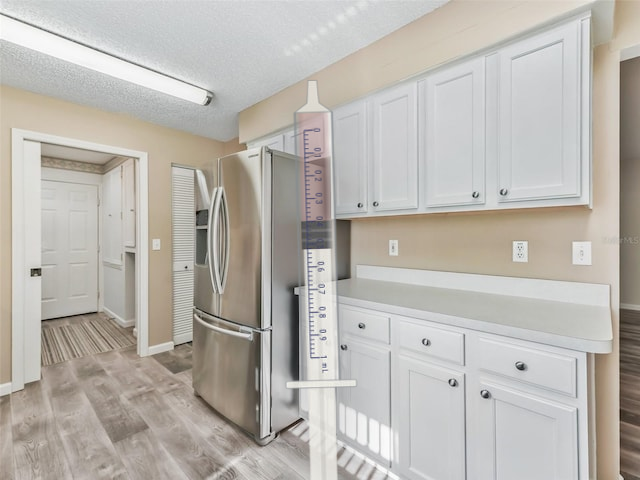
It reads value=0.4 unit=mL
